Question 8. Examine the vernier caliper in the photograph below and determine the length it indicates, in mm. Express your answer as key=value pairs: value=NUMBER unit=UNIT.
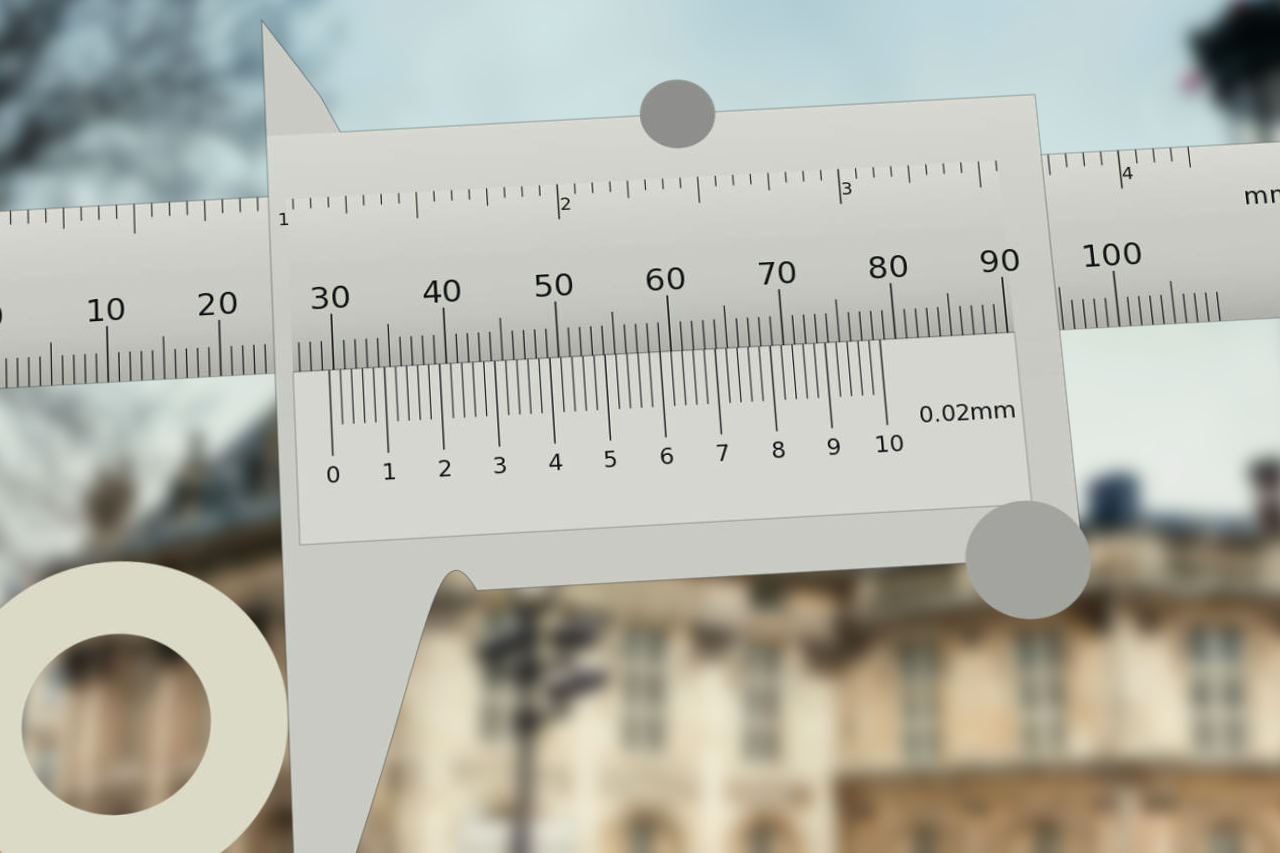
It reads value=29.6 unit=mm
